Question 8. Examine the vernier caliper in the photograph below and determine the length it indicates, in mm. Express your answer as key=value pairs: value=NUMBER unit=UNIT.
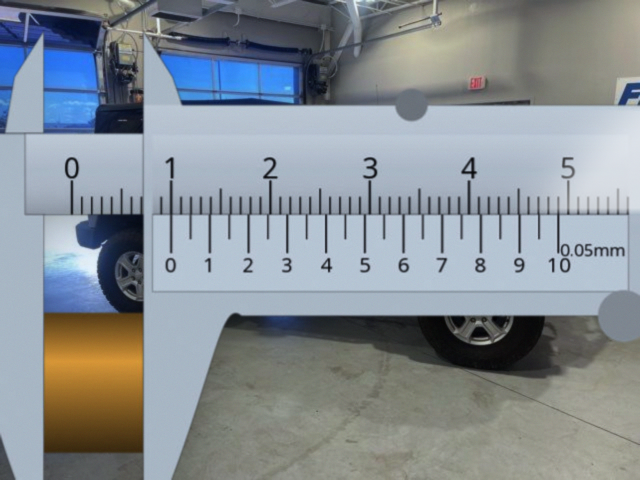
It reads value=10.0 unit=mm
